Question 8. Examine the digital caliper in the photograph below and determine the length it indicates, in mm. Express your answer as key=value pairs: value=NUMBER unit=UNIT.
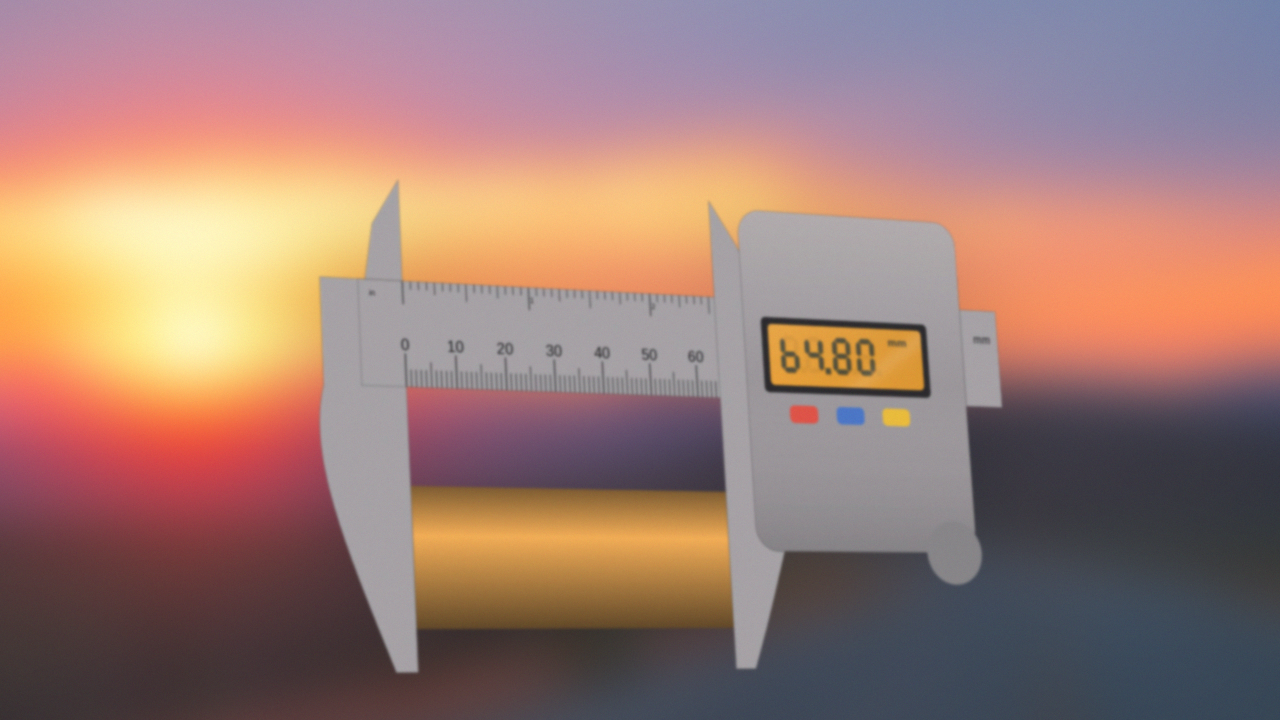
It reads value=64.80 unit=mm
